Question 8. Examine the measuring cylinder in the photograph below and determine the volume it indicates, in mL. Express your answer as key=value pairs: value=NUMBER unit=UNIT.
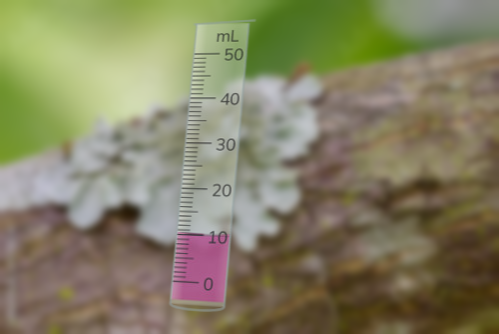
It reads value=10 unit=mL
